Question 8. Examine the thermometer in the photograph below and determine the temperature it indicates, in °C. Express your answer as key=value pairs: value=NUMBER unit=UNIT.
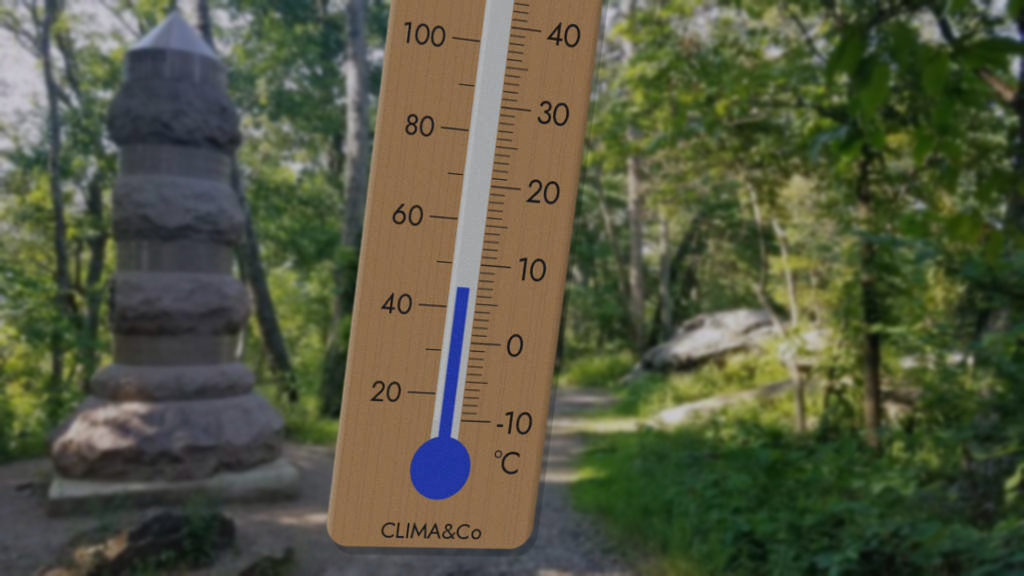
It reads value=7 unit=°C
